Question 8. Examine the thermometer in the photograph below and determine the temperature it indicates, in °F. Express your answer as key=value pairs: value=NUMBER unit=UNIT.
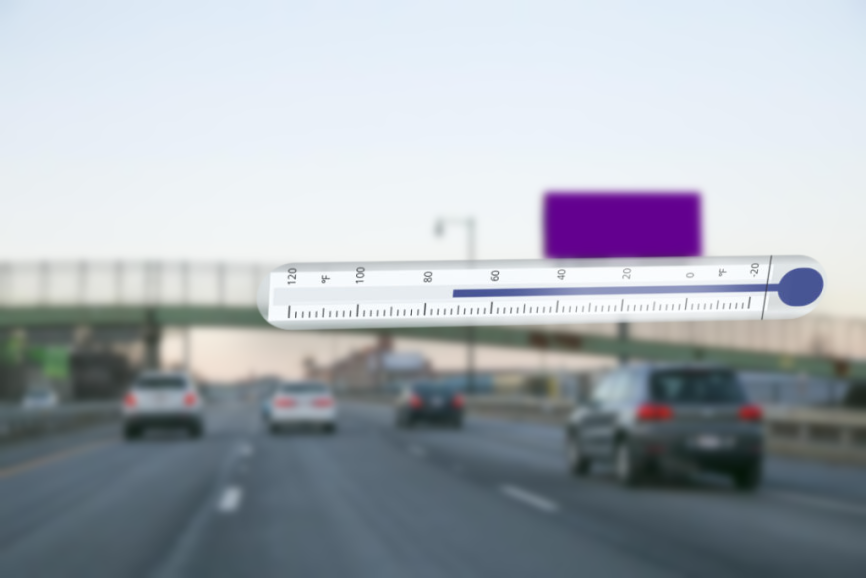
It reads value=72 unit=°F
